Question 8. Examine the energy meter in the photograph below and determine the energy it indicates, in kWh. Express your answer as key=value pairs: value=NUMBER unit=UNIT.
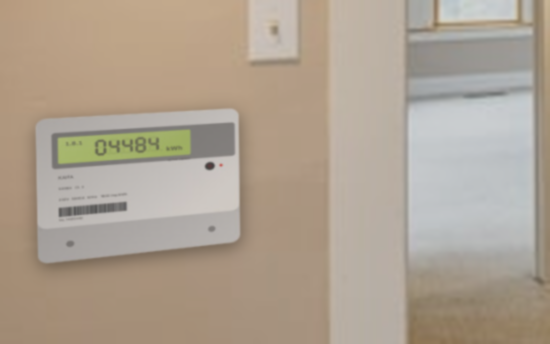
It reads value=4484 unit=kWh
